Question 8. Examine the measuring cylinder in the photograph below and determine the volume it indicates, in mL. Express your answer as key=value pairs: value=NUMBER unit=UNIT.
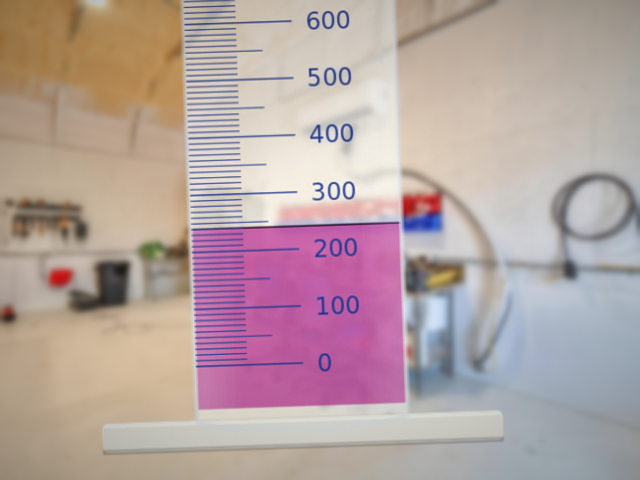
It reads value=240 unit=mL
